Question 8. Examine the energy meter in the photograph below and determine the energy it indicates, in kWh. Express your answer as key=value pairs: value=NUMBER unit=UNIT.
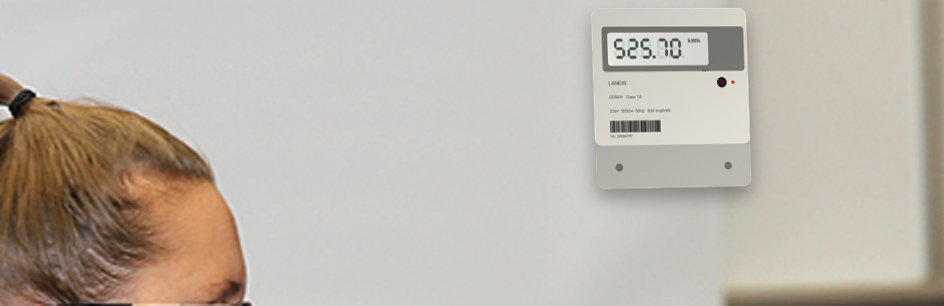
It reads value=525.70 unit=kWh
